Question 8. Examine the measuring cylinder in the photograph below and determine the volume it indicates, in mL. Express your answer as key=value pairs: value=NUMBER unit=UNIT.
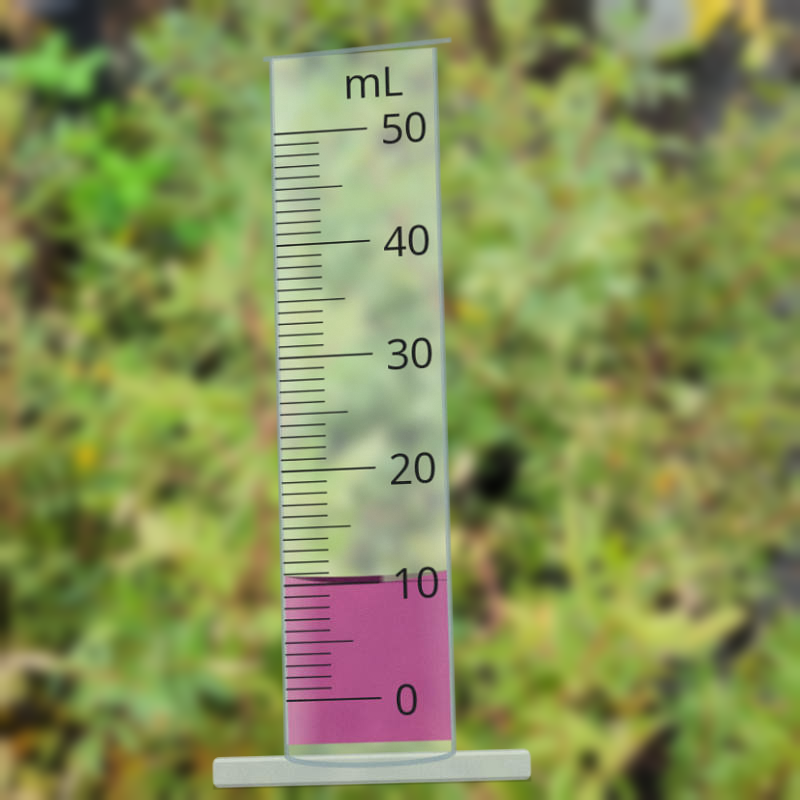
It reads value=10 unit=mL
